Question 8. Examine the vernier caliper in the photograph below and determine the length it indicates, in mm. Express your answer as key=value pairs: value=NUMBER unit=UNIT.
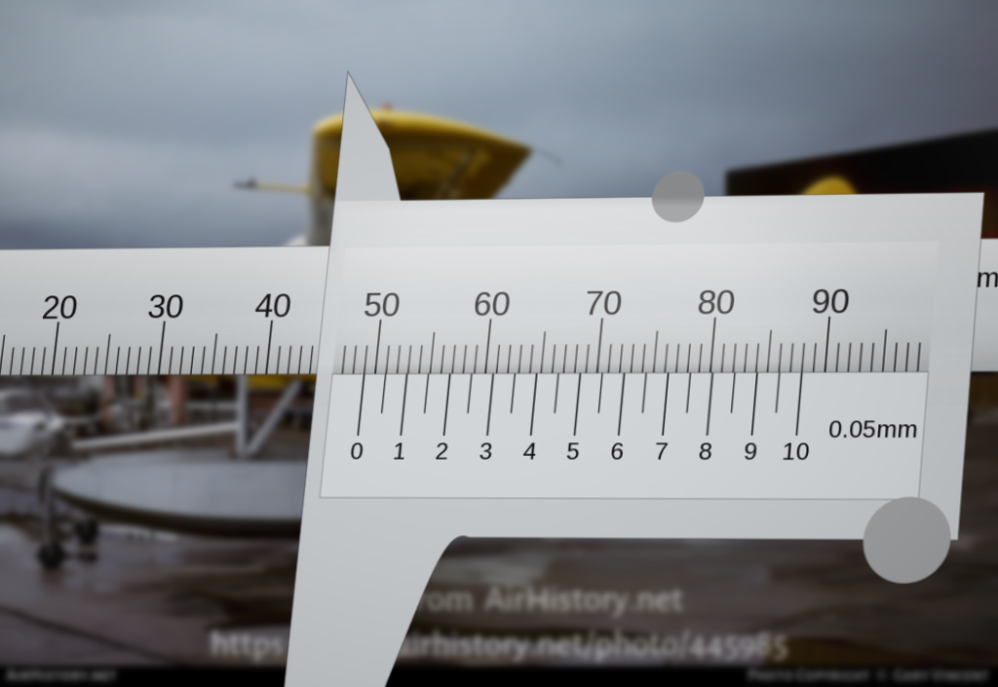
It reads value=49.0 unit=mm
